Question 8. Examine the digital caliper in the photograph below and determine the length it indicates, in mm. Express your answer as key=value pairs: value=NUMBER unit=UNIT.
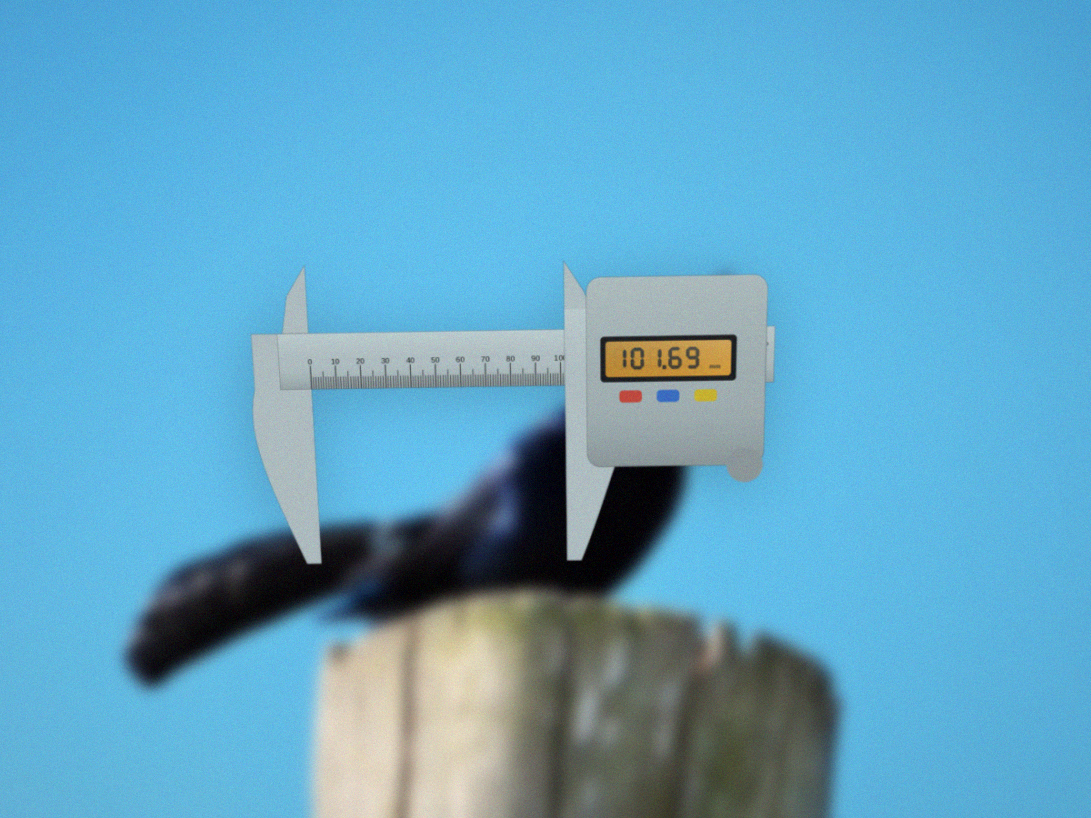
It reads value=101.69 unit=mm
